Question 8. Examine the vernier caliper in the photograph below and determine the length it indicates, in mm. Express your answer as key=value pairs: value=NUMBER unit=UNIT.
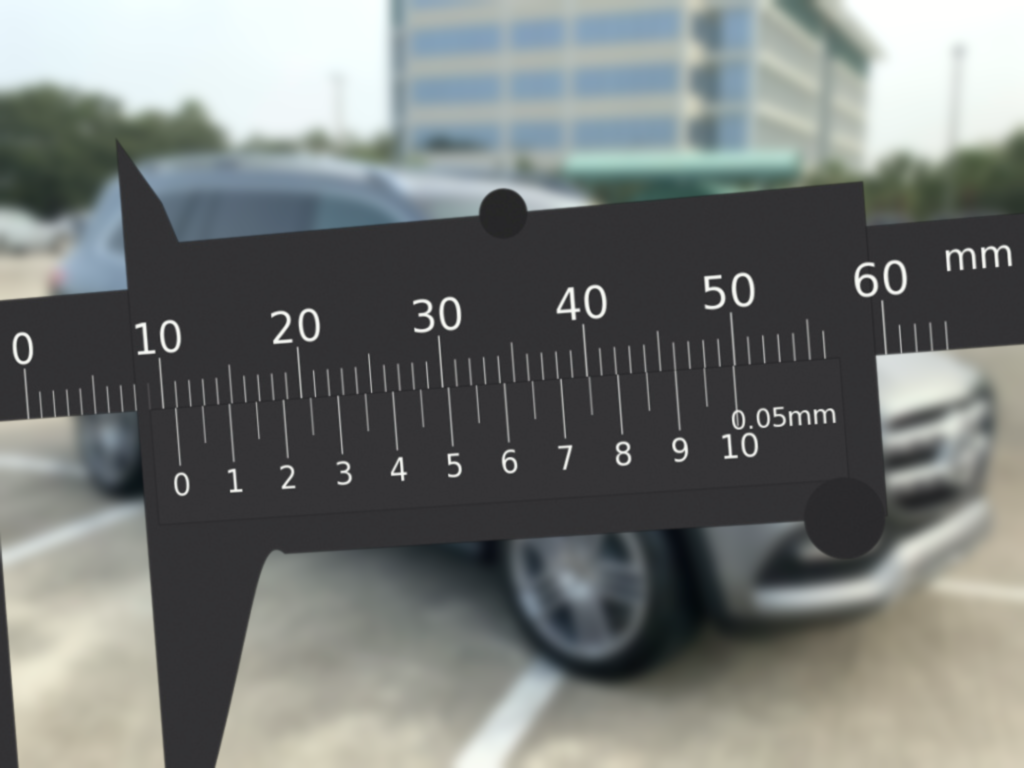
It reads value=10.9 unit=mm
